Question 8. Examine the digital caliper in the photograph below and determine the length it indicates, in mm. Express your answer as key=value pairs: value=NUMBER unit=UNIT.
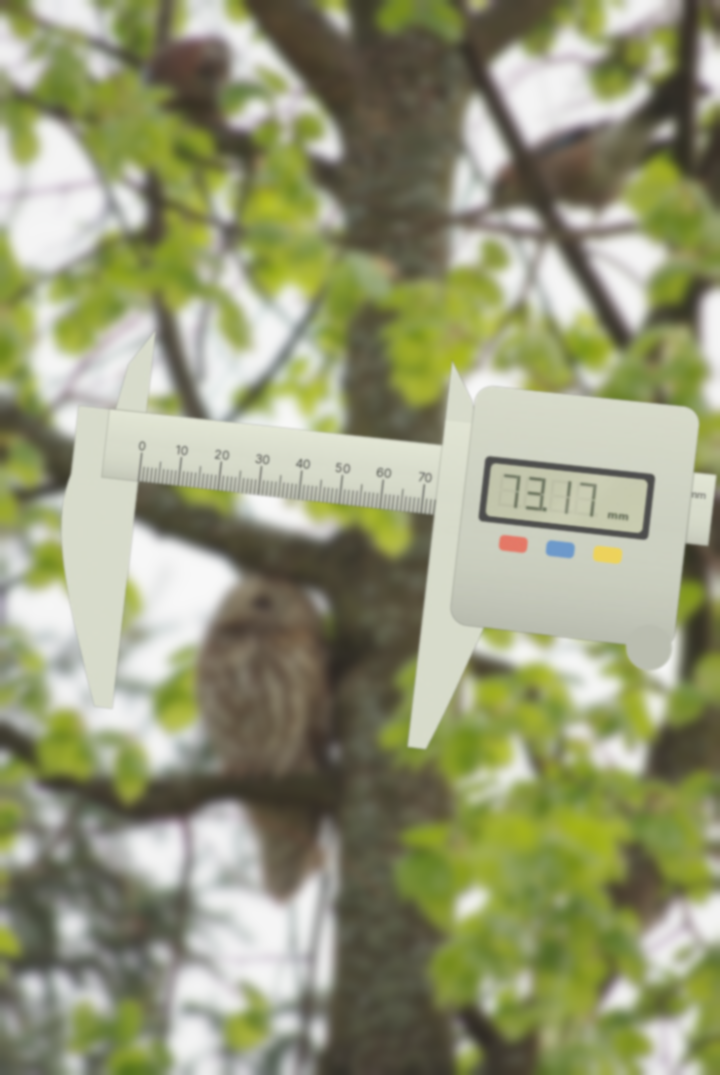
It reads value=73.17 unit=mm
